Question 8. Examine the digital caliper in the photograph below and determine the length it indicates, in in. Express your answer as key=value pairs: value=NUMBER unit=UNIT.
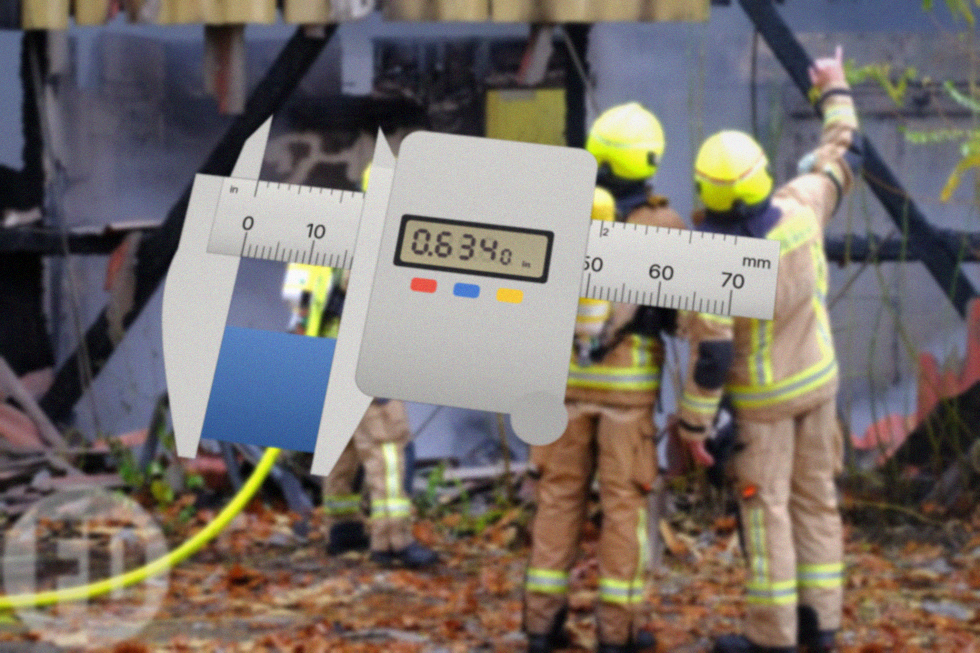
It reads value=0.6340 unit=in
